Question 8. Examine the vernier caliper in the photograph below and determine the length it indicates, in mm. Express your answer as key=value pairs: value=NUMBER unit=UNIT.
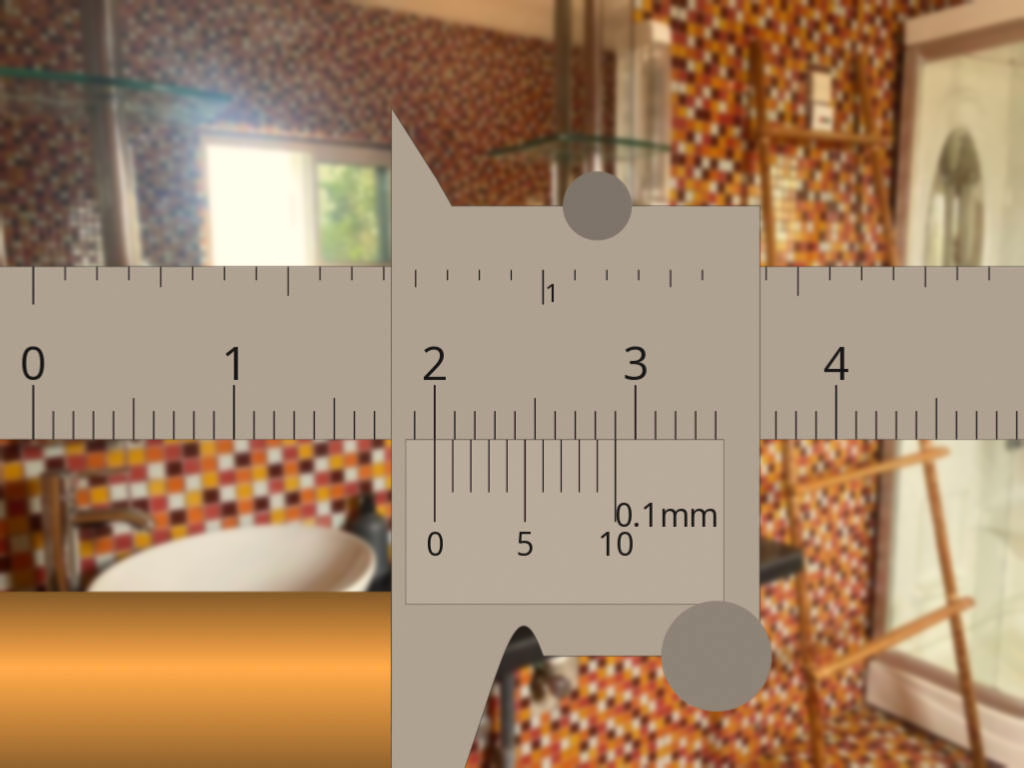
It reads value=20.0 unit=mm
